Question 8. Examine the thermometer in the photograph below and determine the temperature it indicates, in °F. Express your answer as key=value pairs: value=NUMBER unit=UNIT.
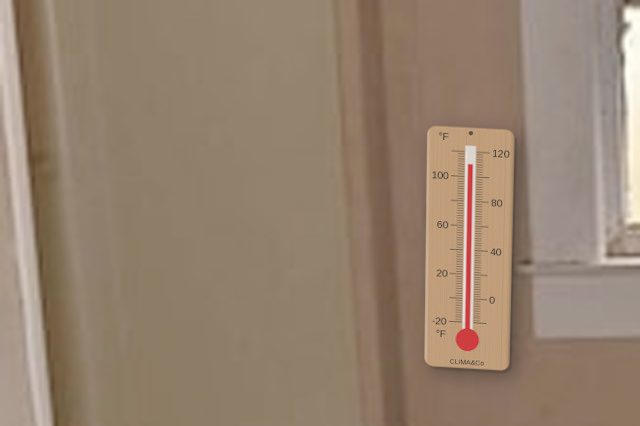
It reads value=110 unit=°F
